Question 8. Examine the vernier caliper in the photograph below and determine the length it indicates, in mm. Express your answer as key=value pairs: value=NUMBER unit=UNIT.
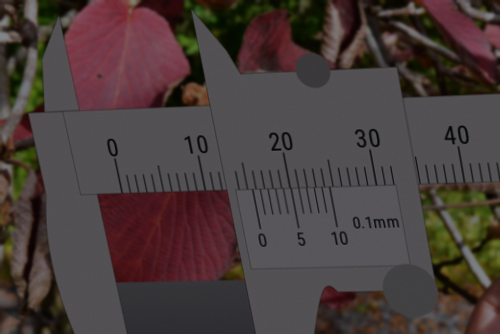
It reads value=15.6 unit=mm
